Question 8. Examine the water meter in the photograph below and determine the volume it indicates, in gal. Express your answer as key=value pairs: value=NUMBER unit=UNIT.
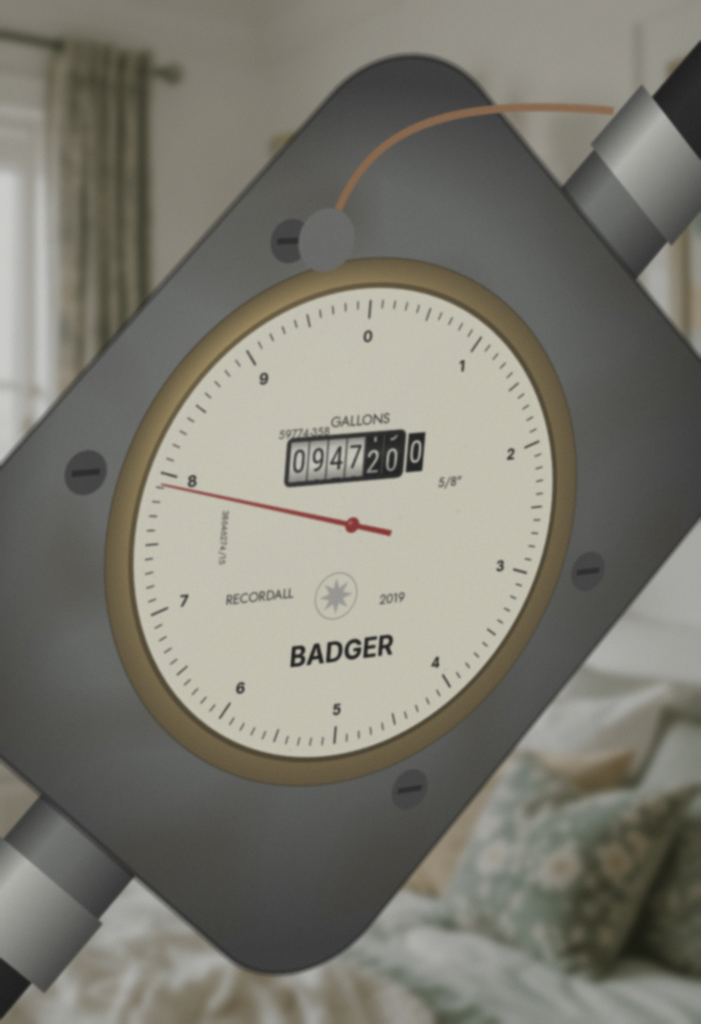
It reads value=947197.9 unit=gal
